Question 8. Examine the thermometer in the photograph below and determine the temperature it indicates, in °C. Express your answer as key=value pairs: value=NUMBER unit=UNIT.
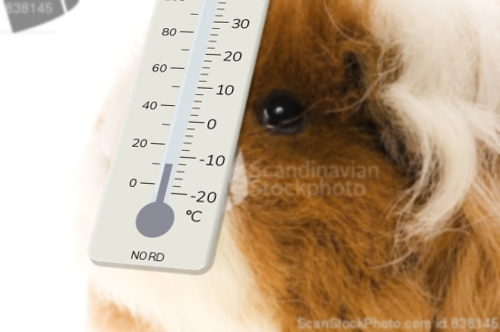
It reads value=-12 unit=°C
